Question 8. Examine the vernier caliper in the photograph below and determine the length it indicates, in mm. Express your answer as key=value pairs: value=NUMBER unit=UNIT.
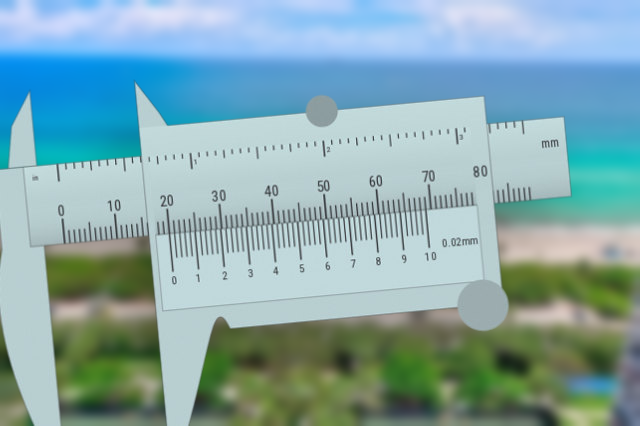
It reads value=20.0 unit=mm
